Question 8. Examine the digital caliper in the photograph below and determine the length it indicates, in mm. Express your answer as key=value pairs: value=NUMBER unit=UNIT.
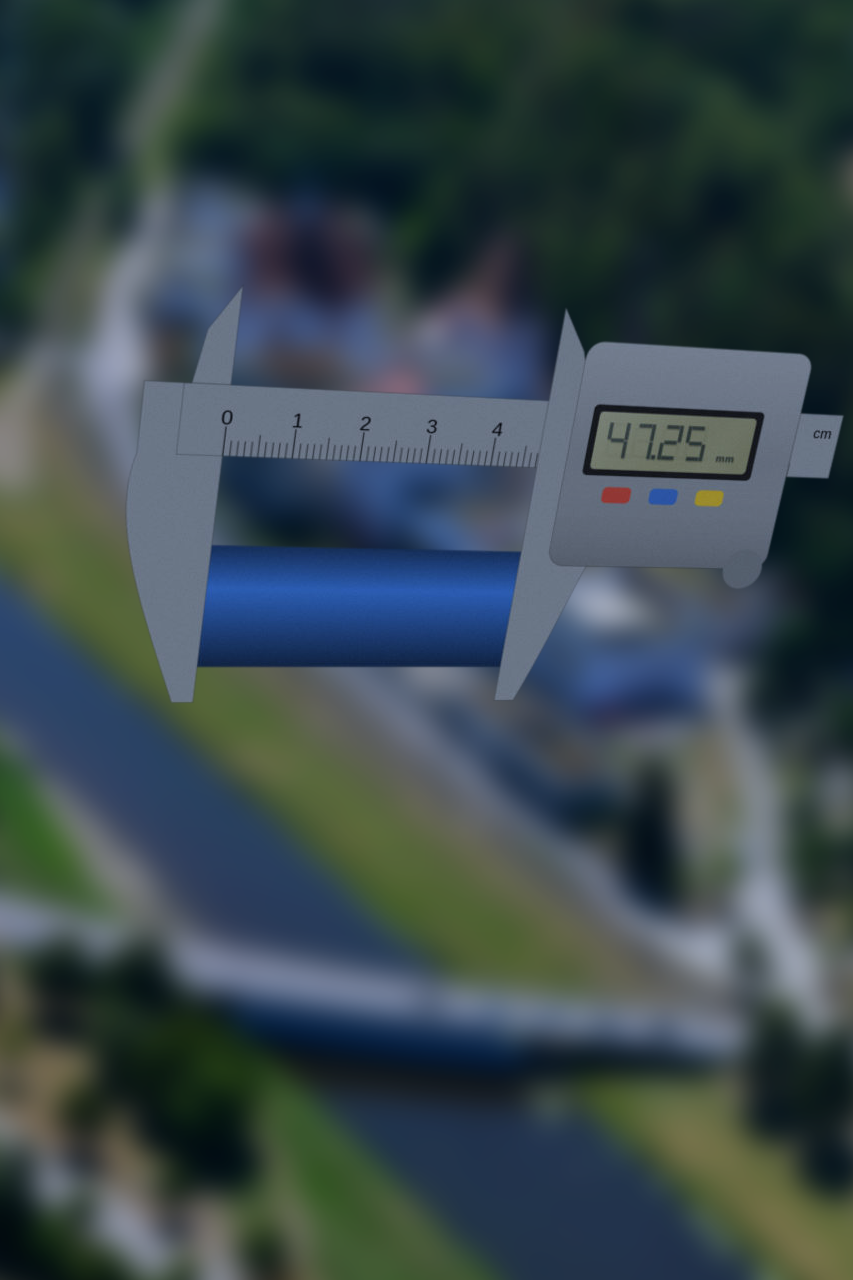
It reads value=47.25 unit=mm
